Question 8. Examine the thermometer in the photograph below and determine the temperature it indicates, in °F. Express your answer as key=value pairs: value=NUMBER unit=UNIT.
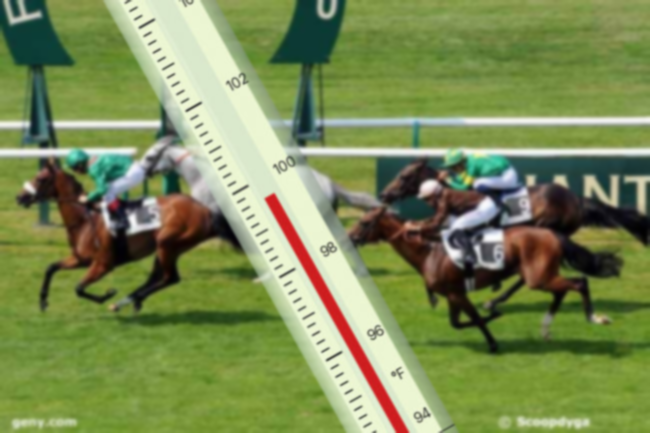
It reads value=99.6 unit=°F
